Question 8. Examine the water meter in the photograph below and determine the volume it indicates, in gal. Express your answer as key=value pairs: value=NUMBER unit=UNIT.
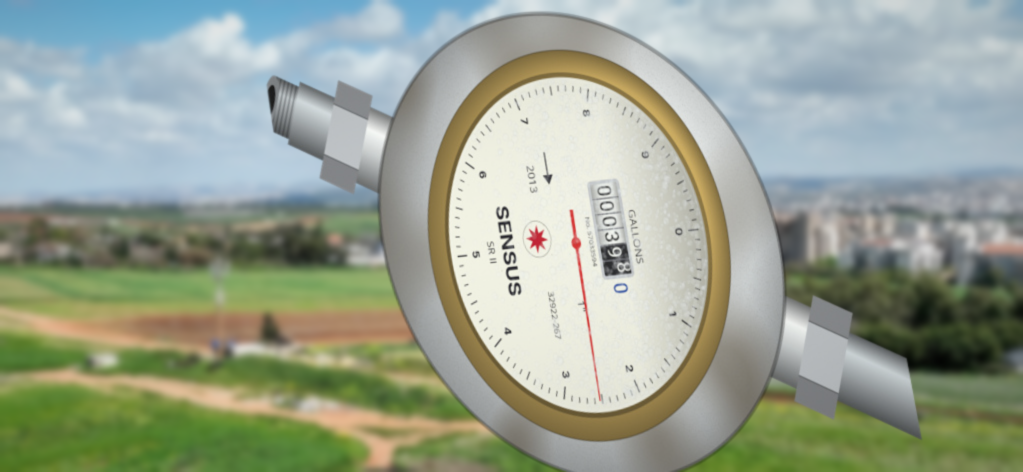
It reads value=3982.5 unit=gal
